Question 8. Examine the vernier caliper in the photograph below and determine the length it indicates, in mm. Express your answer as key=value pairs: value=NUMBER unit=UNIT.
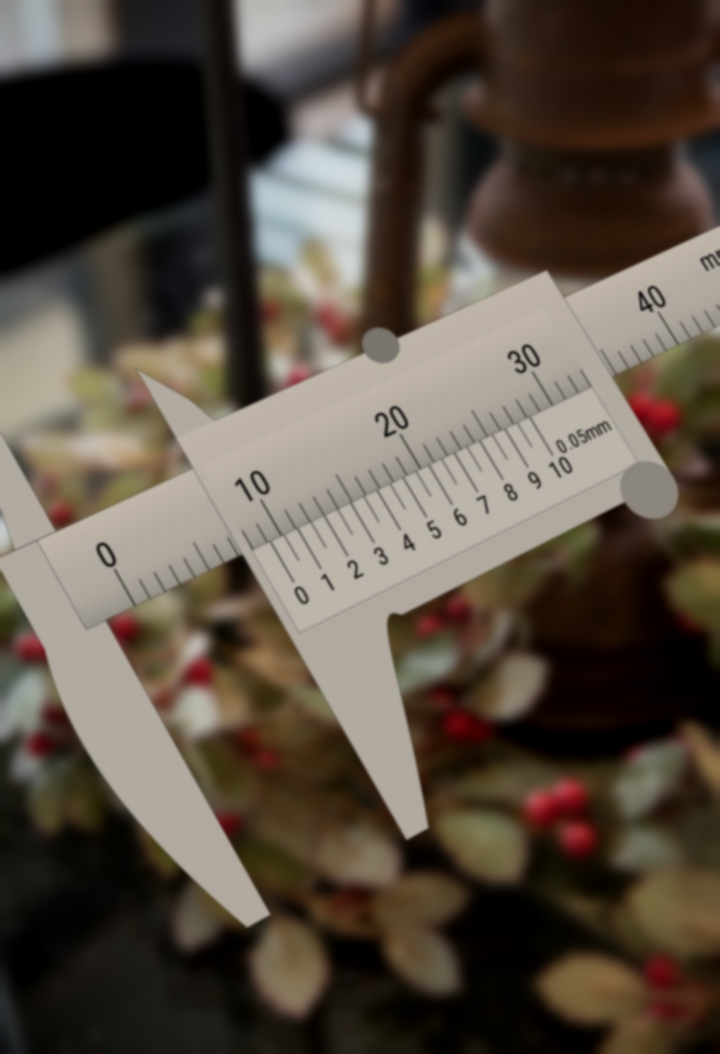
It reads value=9.2 unit=mm
